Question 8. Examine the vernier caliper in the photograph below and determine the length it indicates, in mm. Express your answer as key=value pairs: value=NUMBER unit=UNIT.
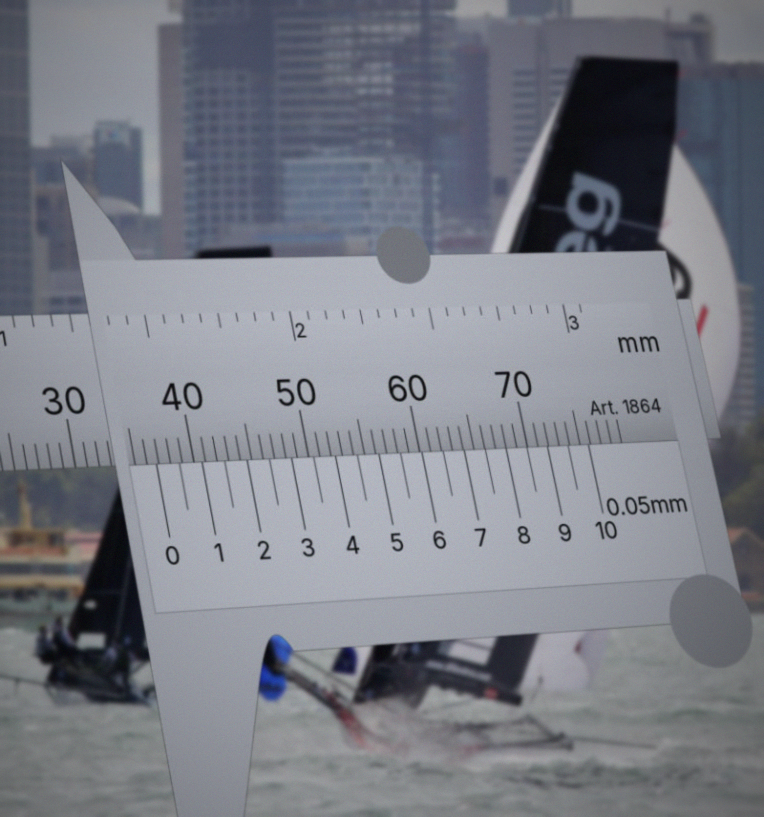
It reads value=36.8 unit=mm
